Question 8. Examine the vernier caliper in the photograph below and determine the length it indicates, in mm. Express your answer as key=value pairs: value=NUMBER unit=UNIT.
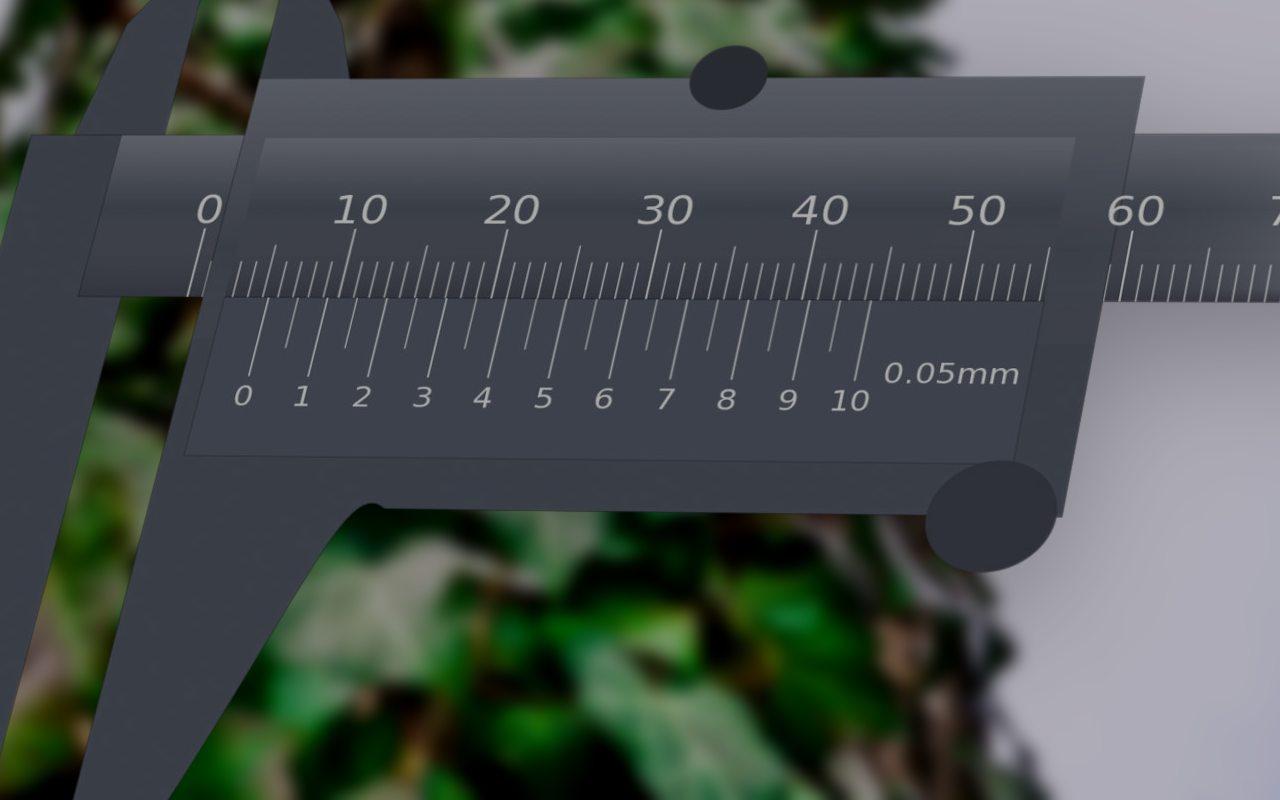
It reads value=5.4 unit=mm
